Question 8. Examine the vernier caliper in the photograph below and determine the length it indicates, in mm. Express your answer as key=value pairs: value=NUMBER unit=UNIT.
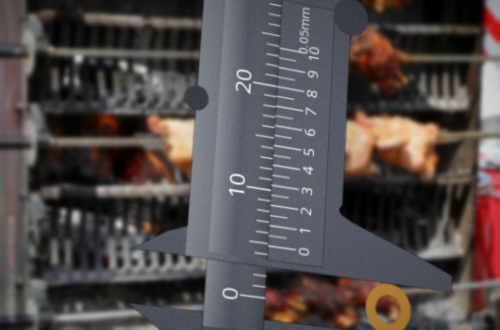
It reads value=4.8 unit=mm
